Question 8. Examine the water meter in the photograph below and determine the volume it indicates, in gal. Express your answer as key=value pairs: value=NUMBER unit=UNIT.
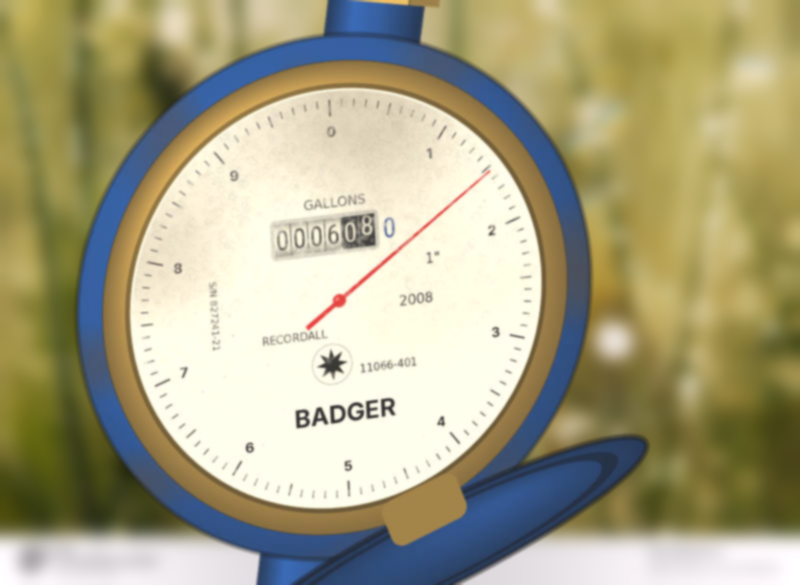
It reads value=6081.5 unit=gal
